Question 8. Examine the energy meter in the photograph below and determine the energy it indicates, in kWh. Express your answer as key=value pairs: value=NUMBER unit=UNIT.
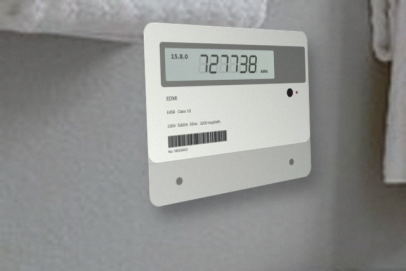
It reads value=727738 unit=kWh
